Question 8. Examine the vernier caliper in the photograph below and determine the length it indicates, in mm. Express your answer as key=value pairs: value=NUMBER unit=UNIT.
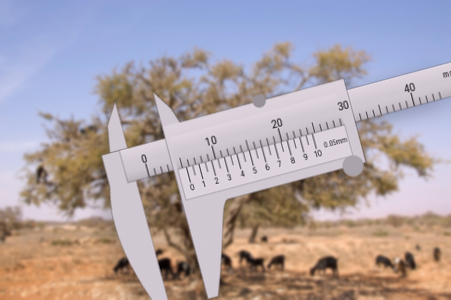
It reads value=5.6 unit=mm
